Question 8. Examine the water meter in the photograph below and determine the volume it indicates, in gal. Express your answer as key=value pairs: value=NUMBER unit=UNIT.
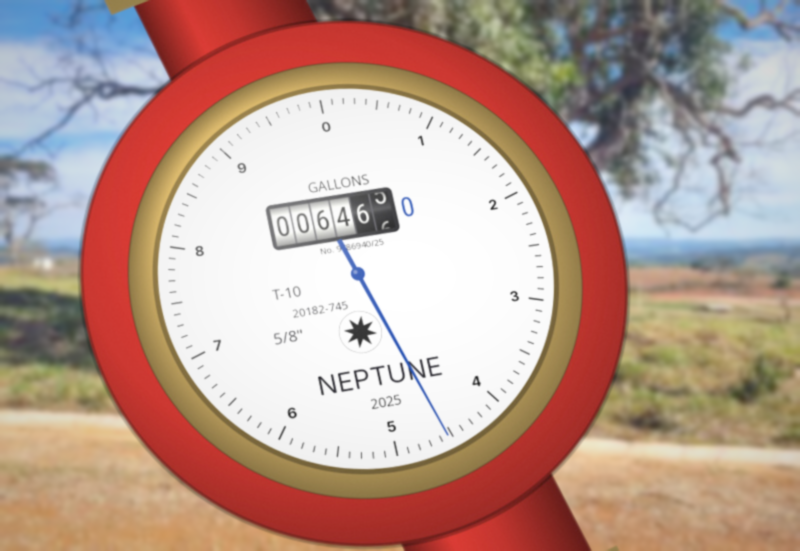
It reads value=64654.5 unit=gal
